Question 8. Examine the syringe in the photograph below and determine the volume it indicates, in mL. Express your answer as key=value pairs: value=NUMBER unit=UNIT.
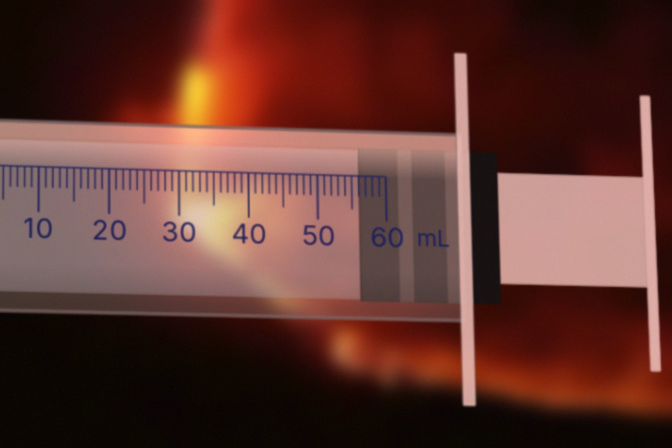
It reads value=56 unit=mL
